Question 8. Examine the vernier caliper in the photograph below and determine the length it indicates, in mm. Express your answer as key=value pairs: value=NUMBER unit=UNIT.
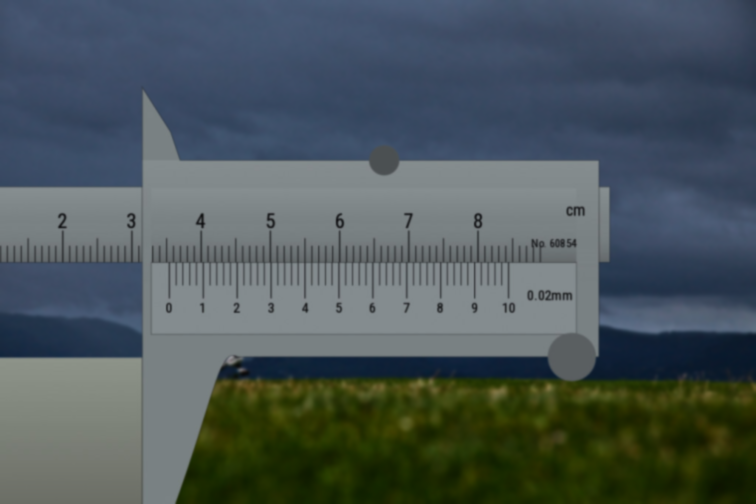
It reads value=35.4 unit=mm
